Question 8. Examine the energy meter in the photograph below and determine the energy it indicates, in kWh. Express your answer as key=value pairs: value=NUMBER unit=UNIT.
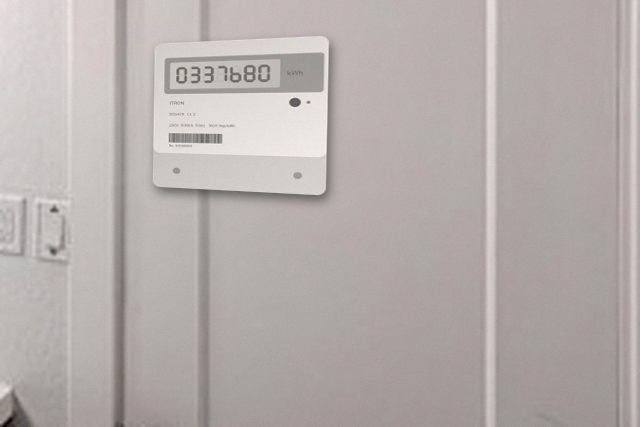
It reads value=337680 unit=kWh
